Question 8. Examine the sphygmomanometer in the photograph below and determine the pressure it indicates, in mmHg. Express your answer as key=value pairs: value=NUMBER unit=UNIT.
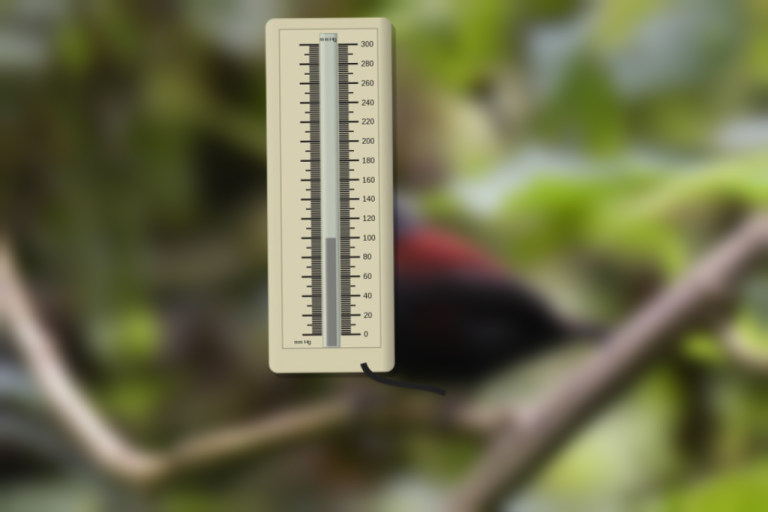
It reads value=100 unit=mmHg
